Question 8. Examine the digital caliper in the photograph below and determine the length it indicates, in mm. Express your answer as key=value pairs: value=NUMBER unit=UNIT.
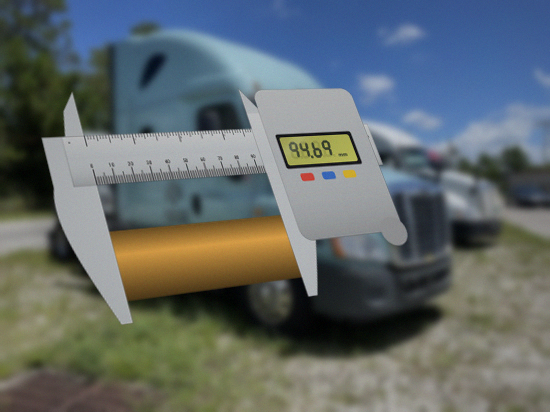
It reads value=94.69 unit=mm
